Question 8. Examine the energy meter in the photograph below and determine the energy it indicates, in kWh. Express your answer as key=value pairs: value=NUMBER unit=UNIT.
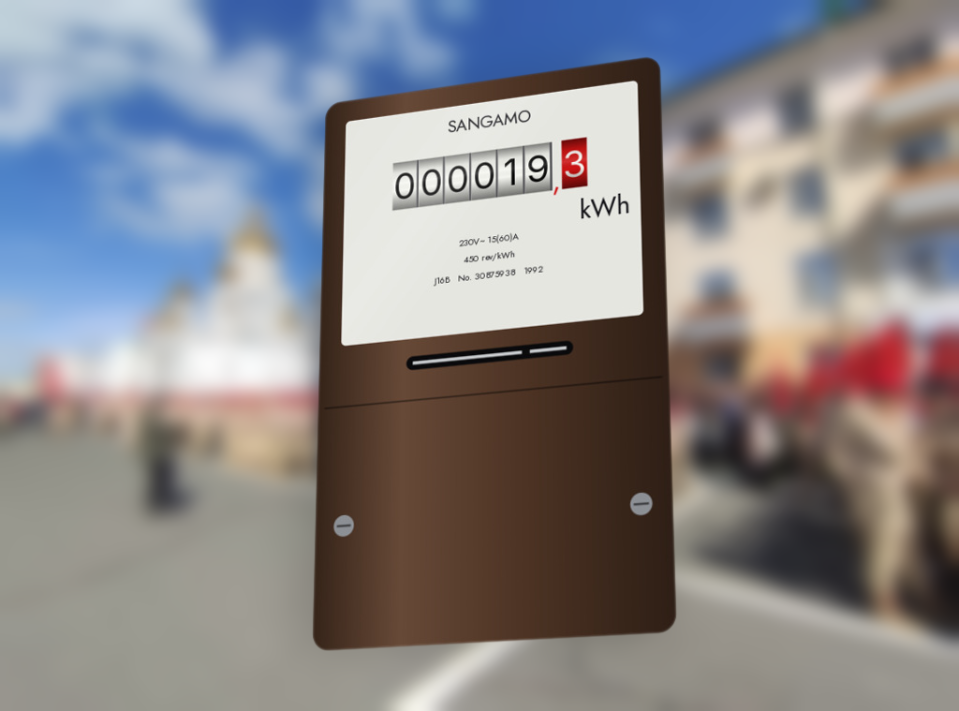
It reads value=19.3 unit=kWh
